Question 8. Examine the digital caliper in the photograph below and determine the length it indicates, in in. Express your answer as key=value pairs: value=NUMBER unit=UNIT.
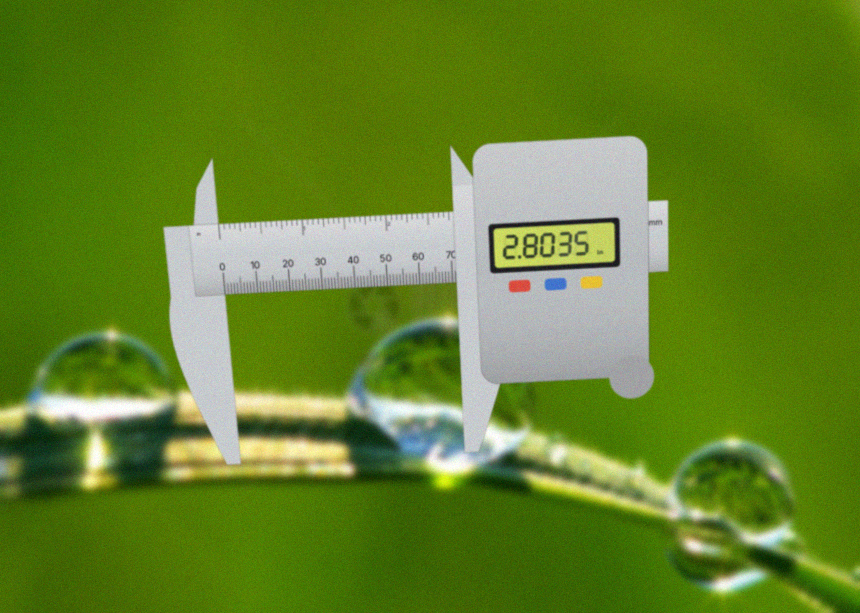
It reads value=2.8035 unit=in
